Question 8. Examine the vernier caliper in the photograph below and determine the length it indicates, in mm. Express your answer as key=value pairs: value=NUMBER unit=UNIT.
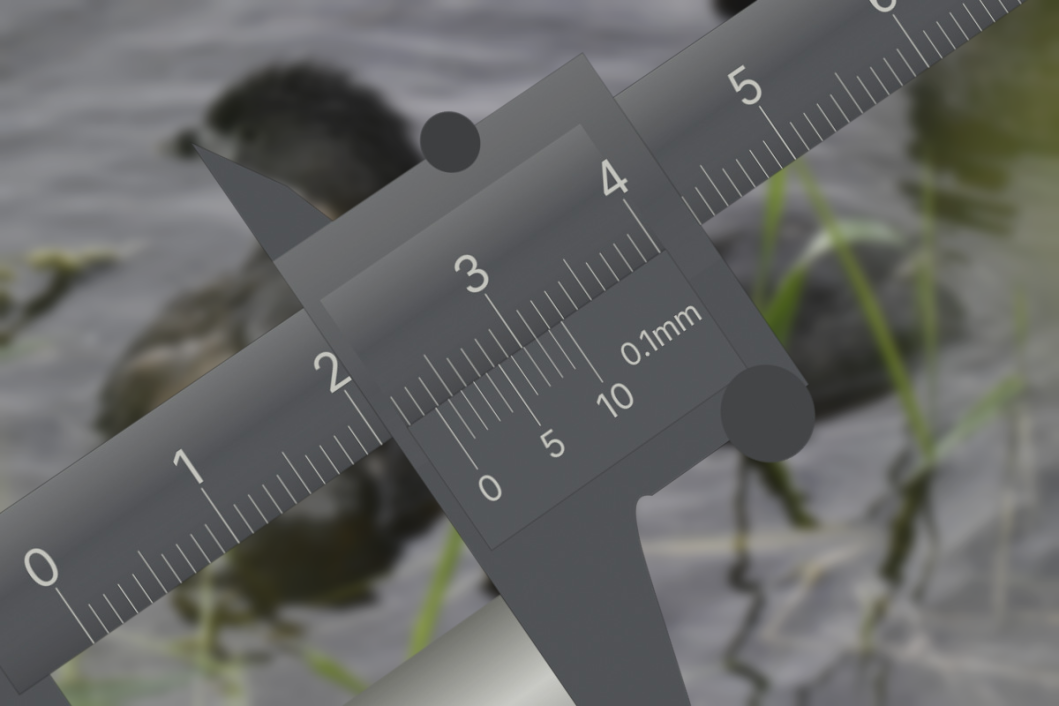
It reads value=23.8 unit=mm
